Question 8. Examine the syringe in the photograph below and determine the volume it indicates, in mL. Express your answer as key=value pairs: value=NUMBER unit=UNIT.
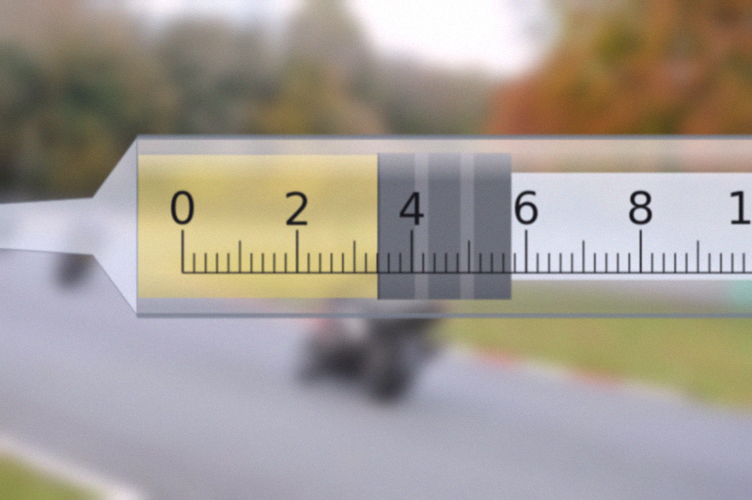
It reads value=3.4 unit=mL
